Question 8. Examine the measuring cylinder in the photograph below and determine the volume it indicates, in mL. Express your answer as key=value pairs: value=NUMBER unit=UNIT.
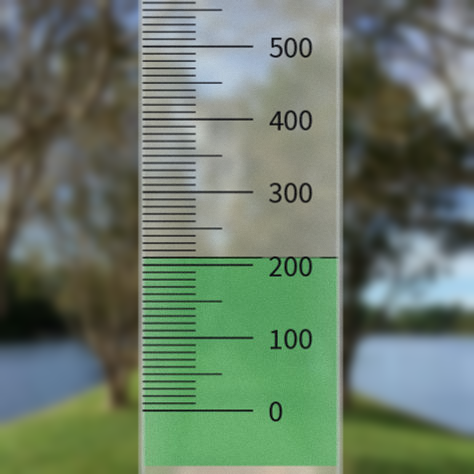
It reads value=210 unit=mL
